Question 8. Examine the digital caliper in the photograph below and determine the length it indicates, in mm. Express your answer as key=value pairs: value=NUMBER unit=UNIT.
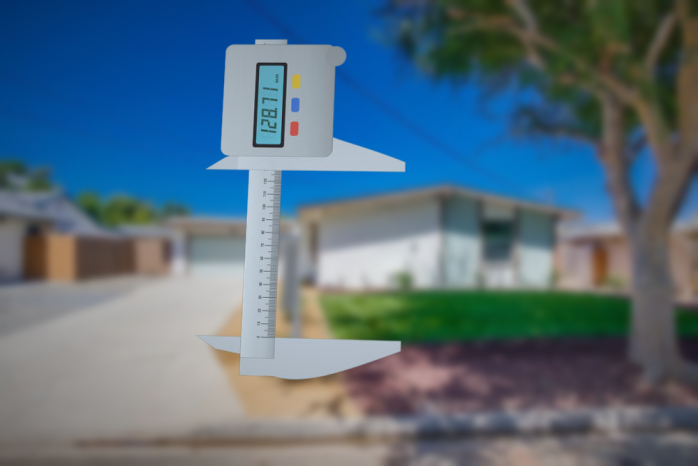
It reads value=128.71 unit=mm
